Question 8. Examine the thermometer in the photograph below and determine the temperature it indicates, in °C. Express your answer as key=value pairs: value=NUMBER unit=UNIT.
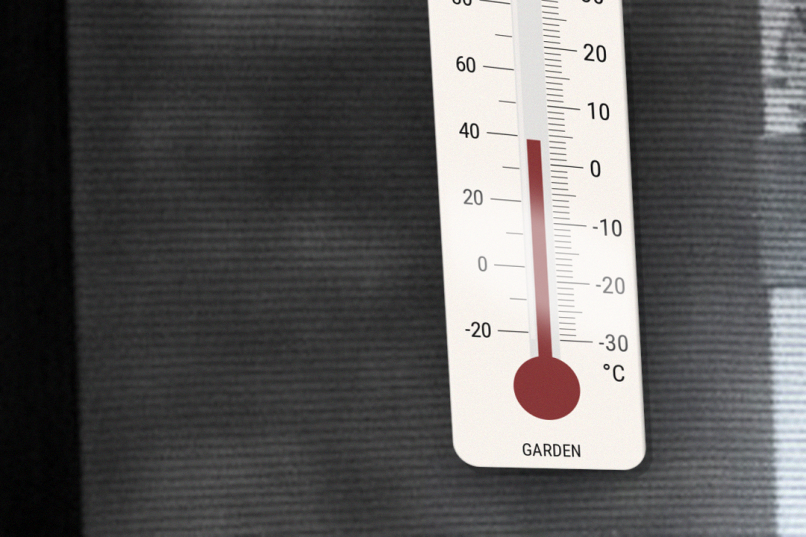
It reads value=4 unit=°C
